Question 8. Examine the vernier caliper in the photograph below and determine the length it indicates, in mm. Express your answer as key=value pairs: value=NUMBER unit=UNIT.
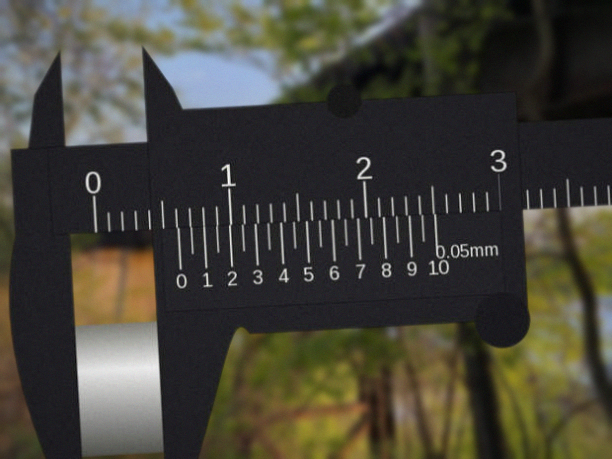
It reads value=6.1 unit=mm
